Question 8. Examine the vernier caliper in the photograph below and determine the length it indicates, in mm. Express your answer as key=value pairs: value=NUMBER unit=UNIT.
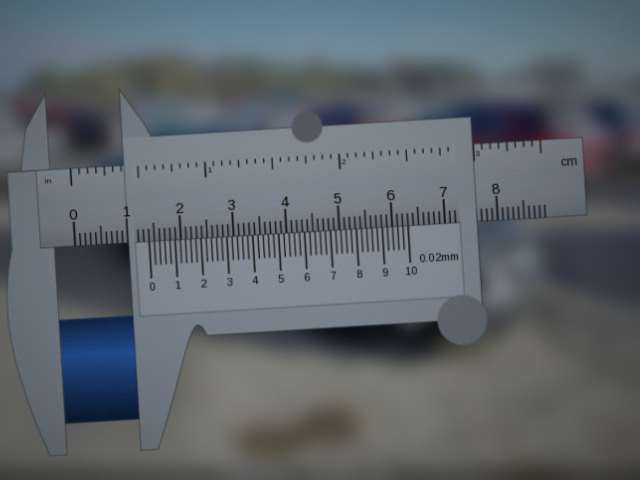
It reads value=14.0 unit=mm
